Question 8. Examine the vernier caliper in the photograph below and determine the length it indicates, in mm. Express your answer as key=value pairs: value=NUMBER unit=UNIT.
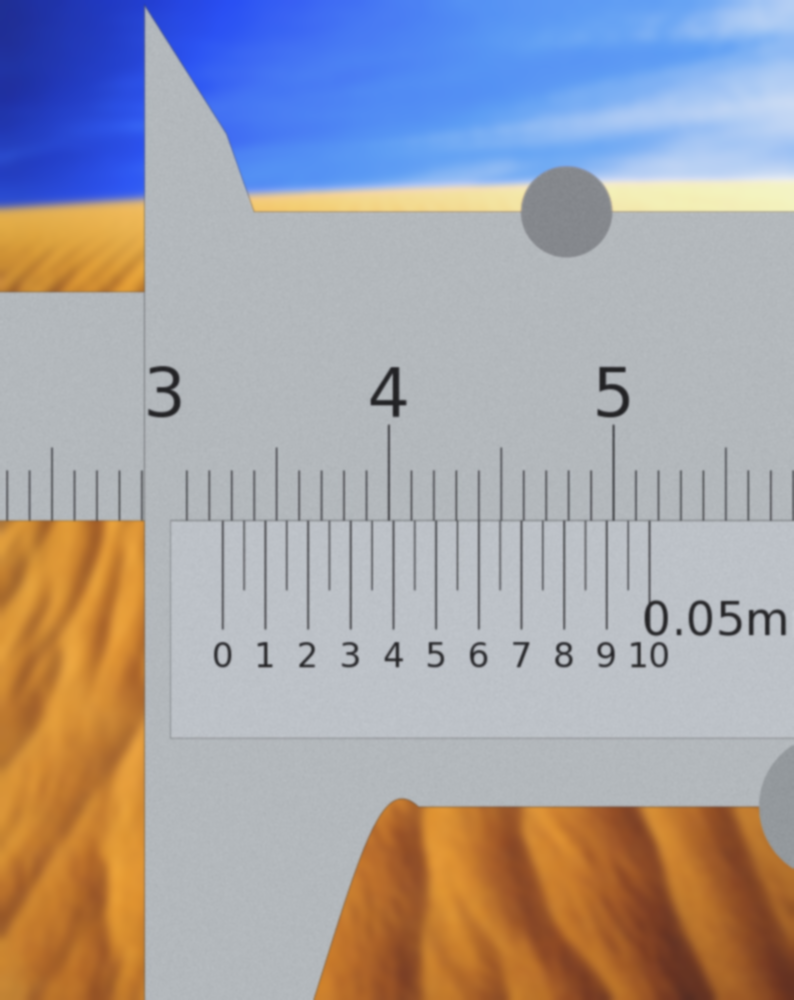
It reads value=32.6 unit=mm
